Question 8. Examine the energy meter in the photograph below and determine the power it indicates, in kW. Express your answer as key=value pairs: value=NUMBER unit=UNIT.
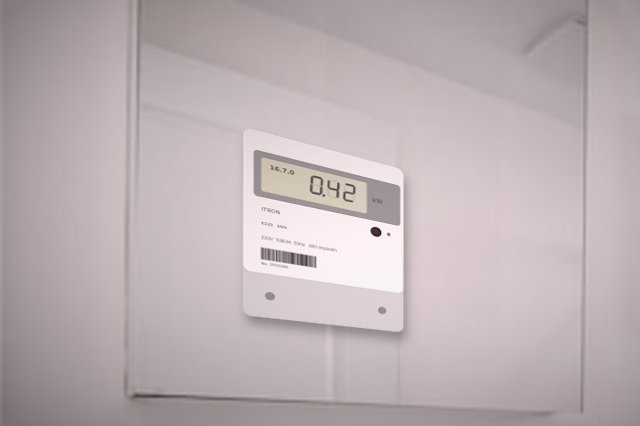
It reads value=0.42 unit=kW
